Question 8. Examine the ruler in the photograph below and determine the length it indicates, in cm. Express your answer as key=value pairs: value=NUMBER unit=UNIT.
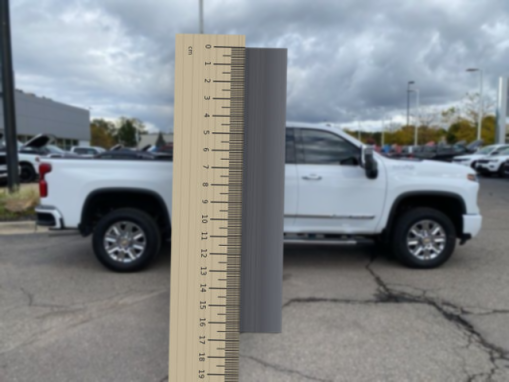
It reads value=16.5 unit=cm
